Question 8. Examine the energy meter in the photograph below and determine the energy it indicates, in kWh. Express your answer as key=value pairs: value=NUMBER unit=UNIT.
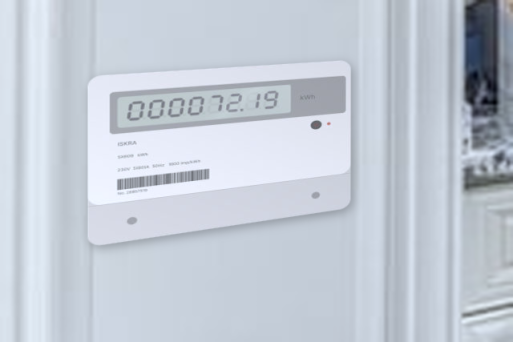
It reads value=72.19 unit=kWh
